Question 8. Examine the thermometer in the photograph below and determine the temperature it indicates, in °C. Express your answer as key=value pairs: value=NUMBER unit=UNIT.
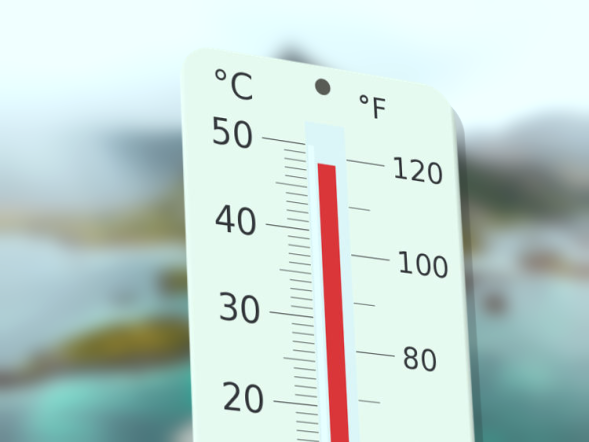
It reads value=48 unit=°C
